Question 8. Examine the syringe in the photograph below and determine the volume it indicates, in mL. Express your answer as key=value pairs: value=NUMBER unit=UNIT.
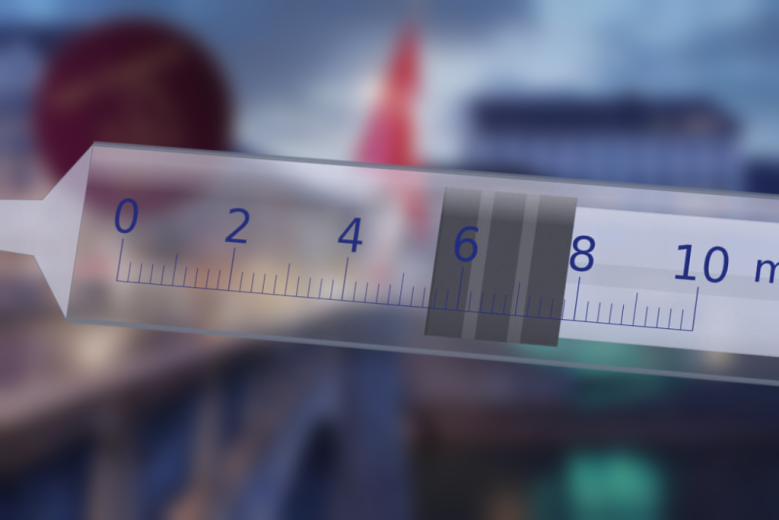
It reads value=5.5 unit=mL
